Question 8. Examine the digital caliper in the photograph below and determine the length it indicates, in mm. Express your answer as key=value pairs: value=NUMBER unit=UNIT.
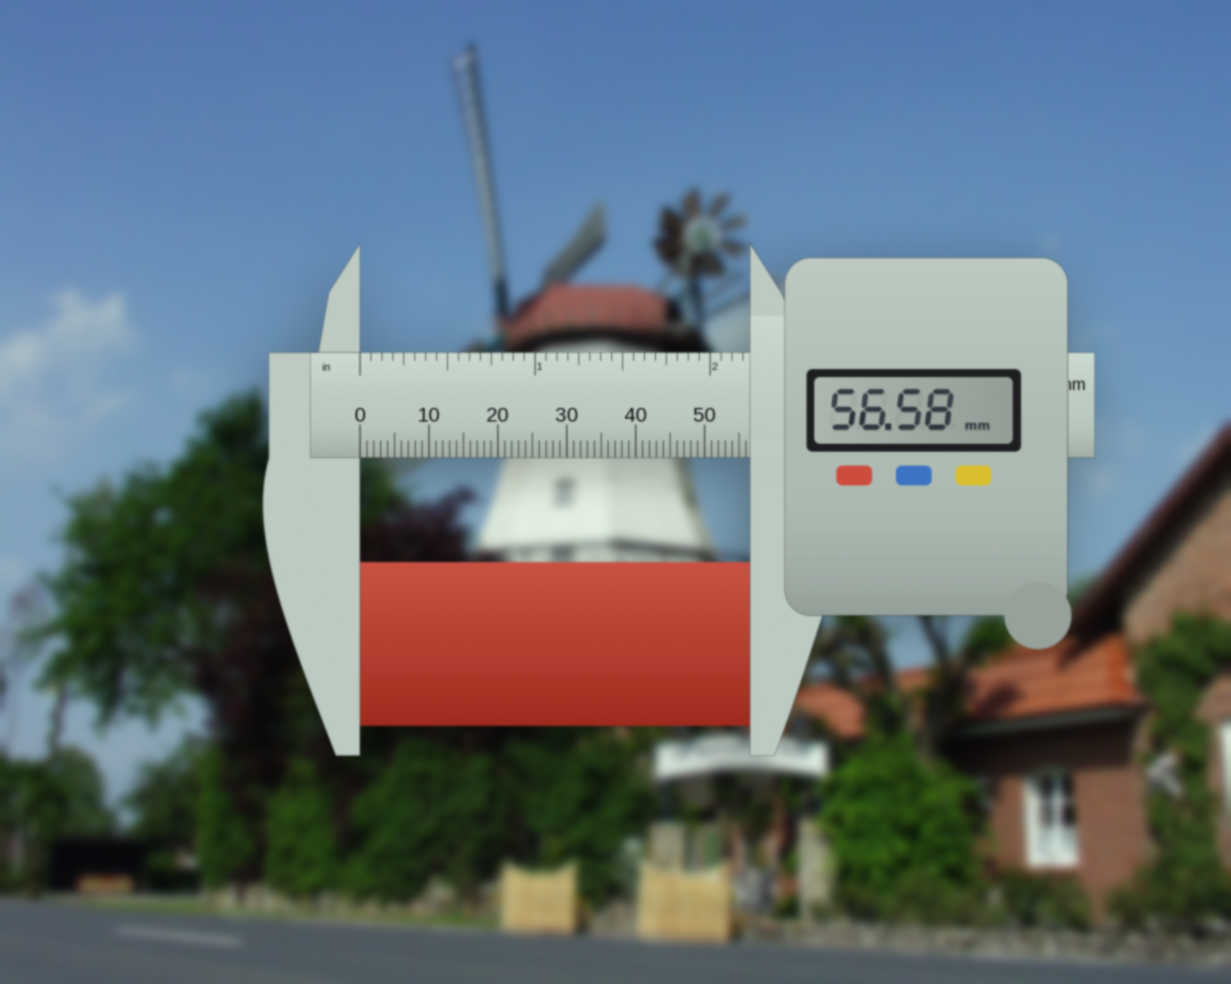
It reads value=56.58 unit=mm
